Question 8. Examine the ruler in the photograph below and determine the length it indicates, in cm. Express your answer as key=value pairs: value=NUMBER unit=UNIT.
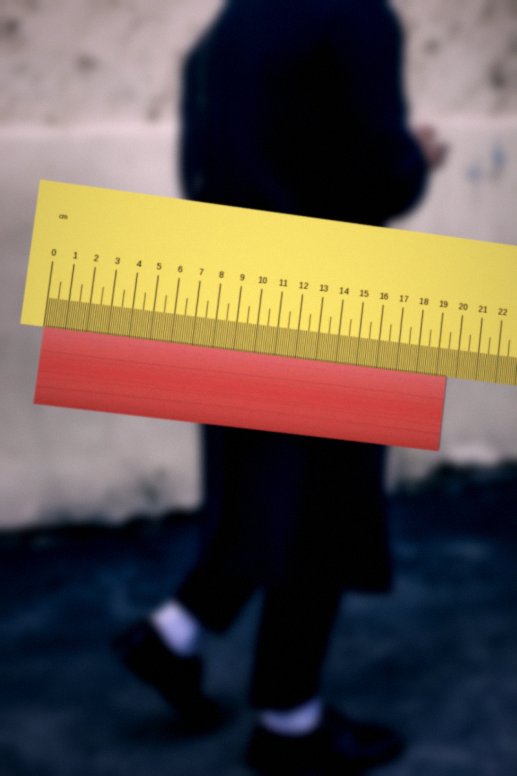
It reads value=19.5 unit=cm
